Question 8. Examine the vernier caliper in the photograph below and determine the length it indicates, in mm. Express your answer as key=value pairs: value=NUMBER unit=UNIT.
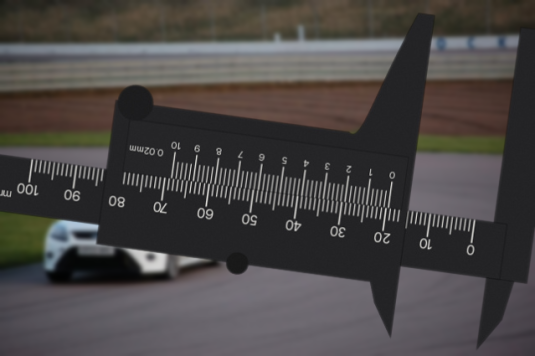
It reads value=19.5 unit=mm
